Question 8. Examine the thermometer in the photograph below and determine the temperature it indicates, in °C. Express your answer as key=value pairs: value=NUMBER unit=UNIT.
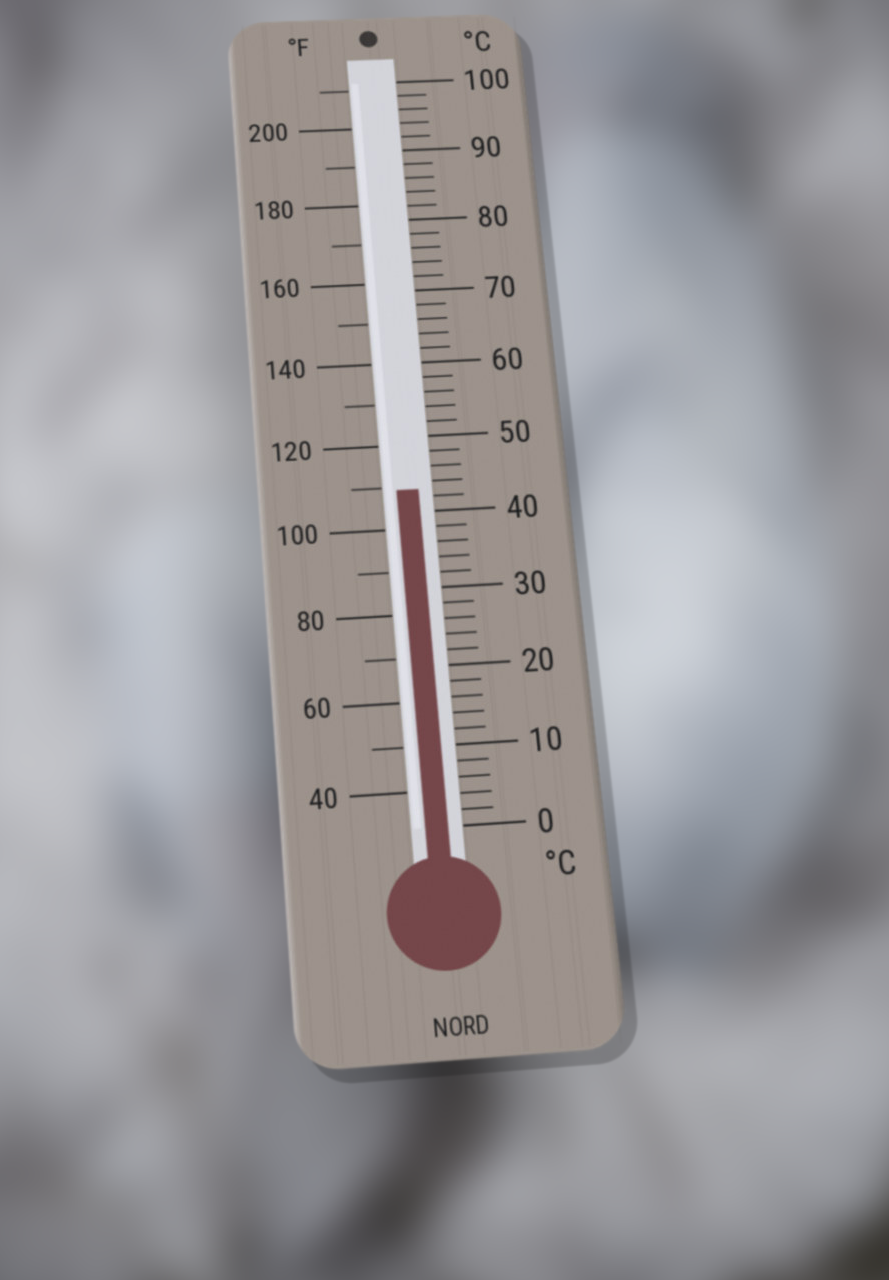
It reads value=43 unit=°C
